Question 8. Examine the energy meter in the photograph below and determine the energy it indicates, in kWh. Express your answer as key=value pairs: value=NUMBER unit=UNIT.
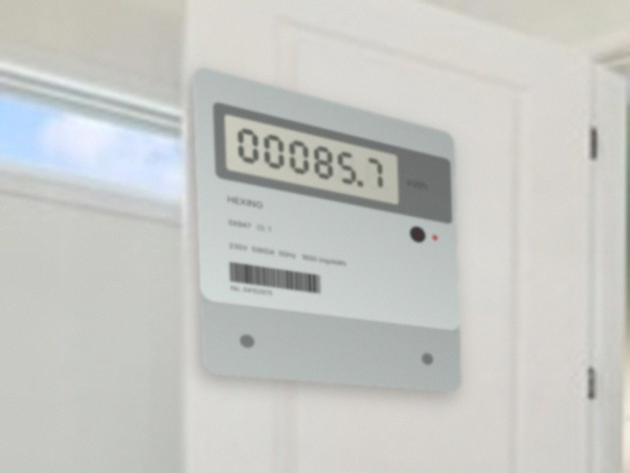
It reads value=85.7 unit=kWh
